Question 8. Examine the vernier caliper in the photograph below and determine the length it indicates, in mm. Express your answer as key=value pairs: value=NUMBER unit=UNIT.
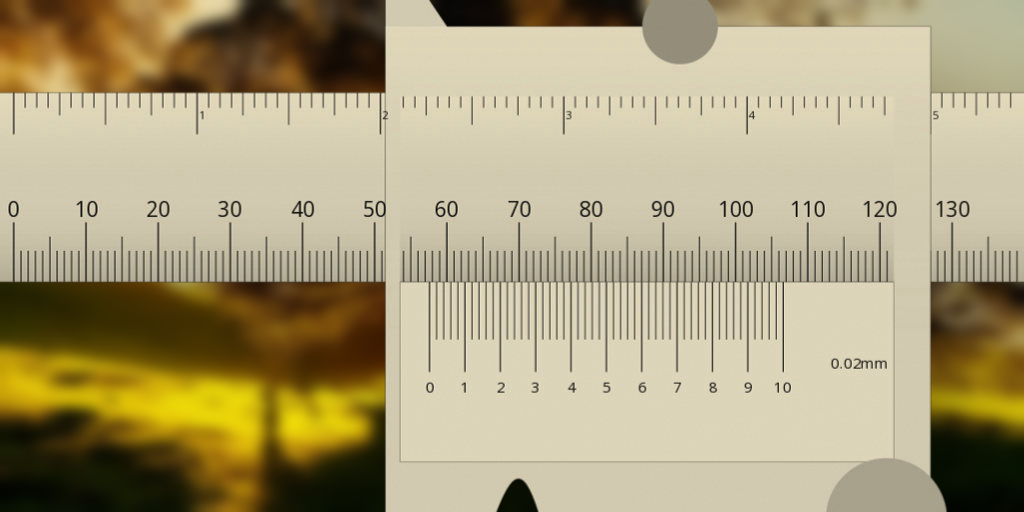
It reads value=57.6 unit=mm
